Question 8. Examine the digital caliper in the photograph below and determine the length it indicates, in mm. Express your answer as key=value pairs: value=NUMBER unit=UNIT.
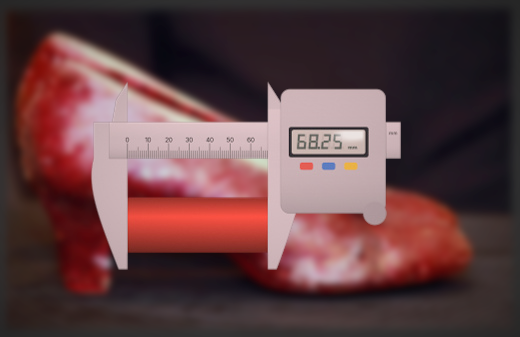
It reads value=68.25 unit=mm
